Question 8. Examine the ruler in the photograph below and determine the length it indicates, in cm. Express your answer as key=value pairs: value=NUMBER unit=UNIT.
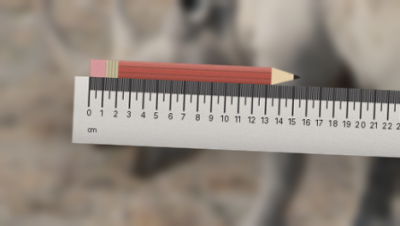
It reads value=15.5 unit=cm
